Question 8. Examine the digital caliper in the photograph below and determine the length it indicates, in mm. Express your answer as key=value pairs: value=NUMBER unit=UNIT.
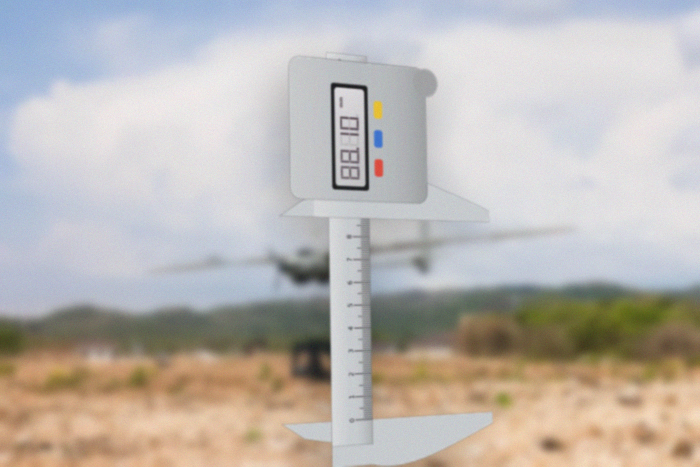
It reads value=88.10 unit=mm
